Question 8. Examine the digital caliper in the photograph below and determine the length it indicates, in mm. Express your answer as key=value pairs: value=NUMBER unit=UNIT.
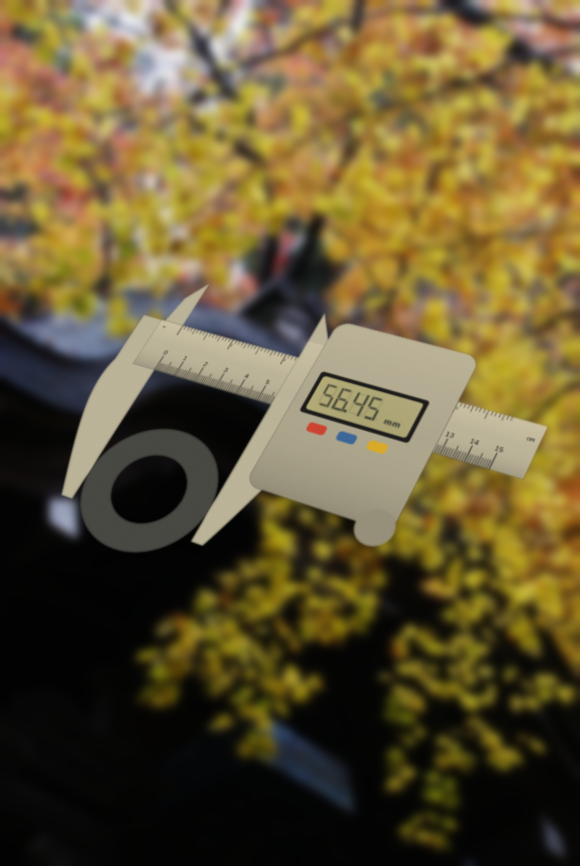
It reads value=56.45 unit=mm
